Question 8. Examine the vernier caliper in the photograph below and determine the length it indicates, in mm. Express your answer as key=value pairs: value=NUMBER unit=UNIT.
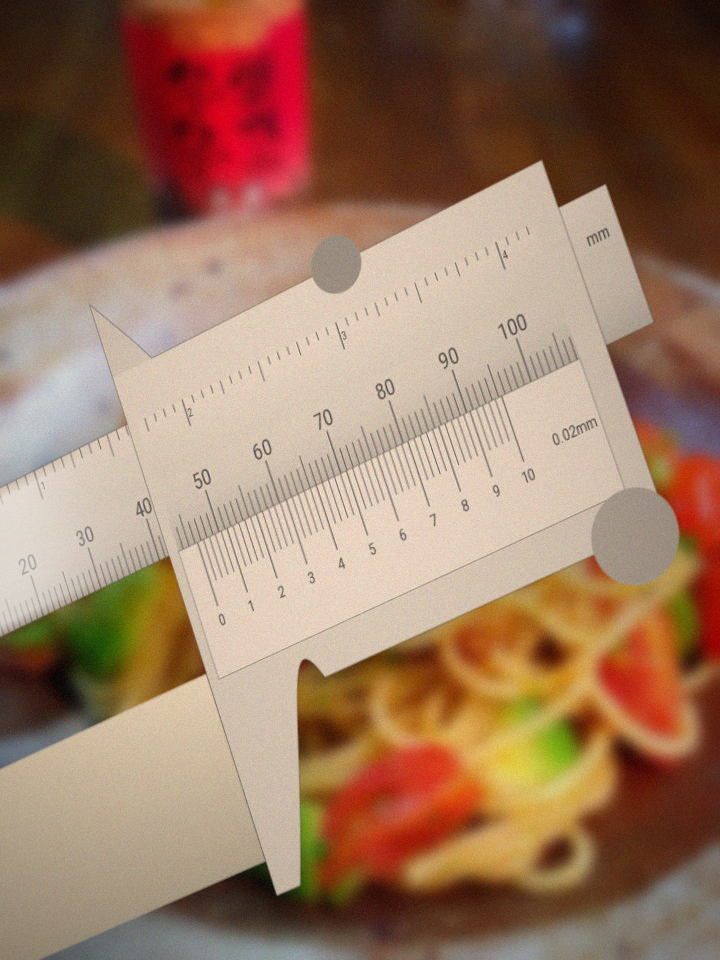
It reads value=46.4 unit=mm
